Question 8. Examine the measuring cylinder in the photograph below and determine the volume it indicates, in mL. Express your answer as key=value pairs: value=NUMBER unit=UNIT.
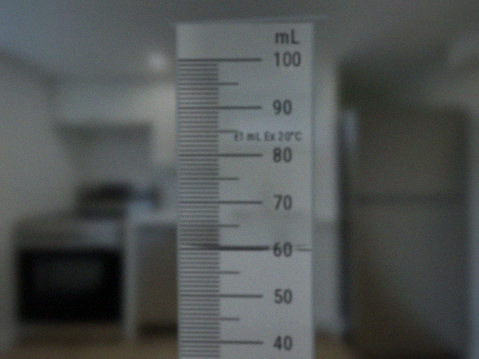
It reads value=60 unit=mL
